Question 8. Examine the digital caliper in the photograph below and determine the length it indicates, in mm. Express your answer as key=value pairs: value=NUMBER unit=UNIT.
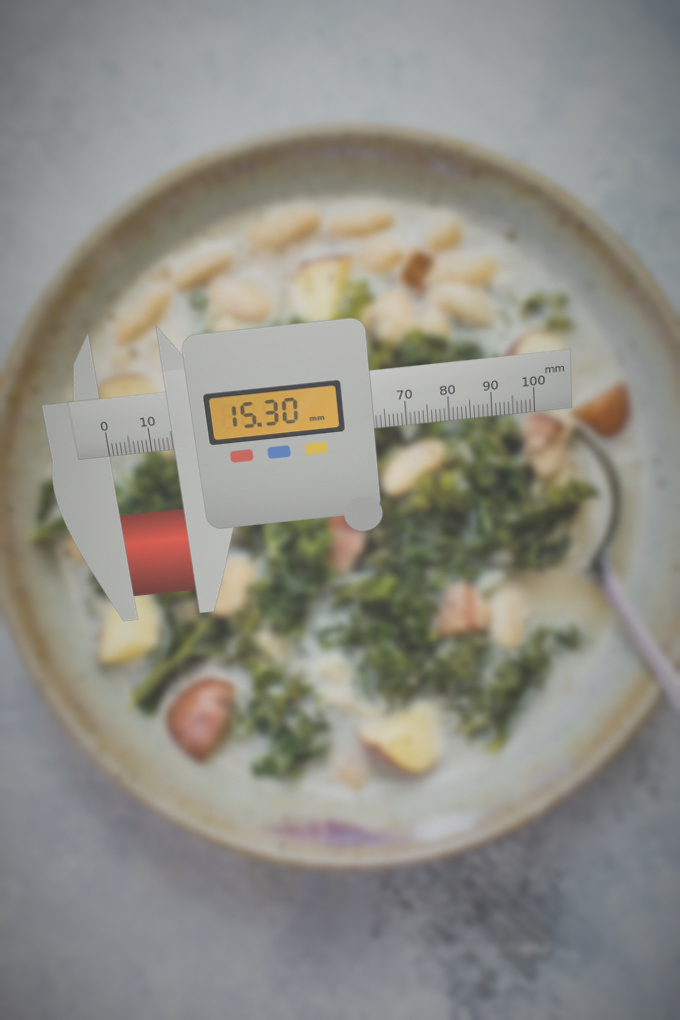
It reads value=15.30 unit=mm
